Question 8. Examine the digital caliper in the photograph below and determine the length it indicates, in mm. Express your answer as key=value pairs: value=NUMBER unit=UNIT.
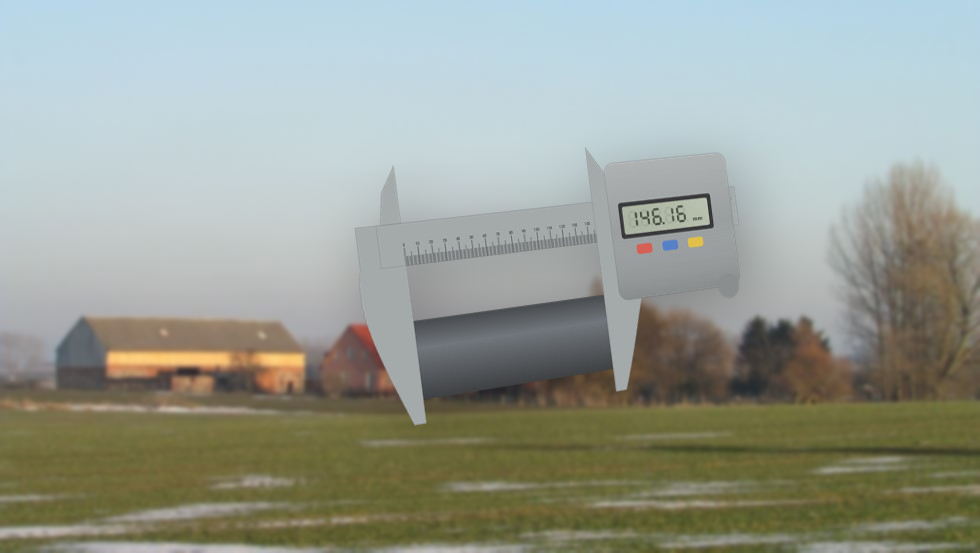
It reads value=146.16 unit=mm
